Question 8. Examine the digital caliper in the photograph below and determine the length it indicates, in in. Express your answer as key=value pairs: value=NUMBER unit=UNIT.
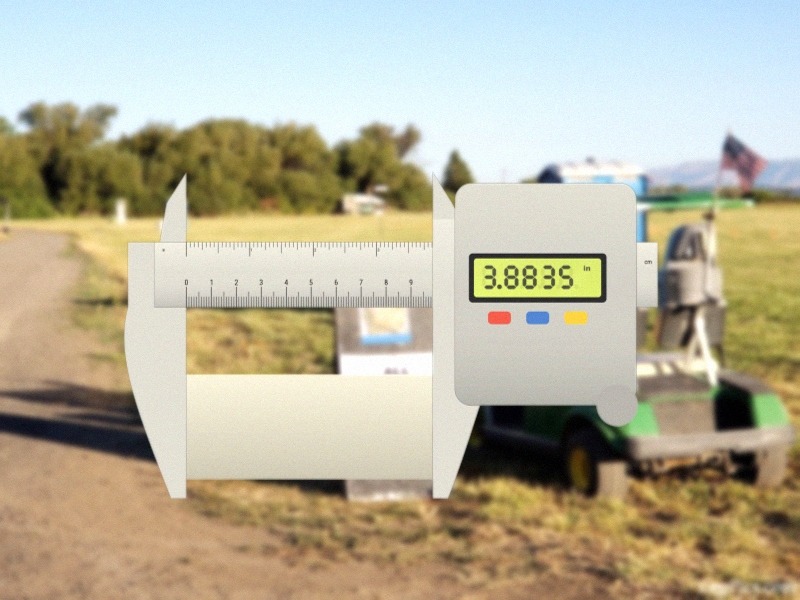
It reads value=3.8835 unit=in
